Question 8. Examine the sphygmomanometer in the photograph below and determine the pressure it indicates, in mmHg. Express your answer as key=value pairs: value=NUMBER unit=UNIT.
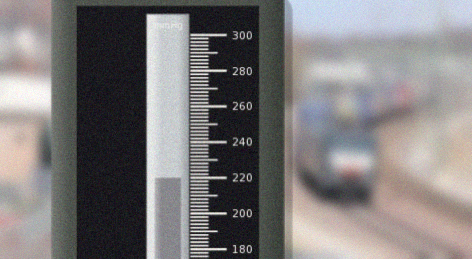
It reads value=220 unit=mmHg
